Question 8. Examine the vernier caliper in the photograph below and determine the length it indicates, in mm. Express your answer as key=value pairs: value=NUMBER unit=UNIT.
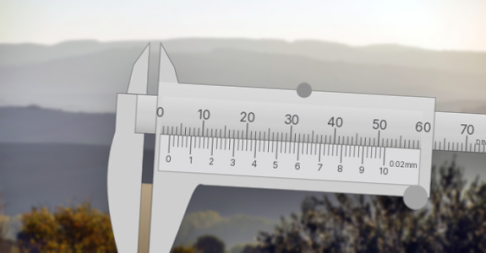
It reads value=2.5 unit=mm
